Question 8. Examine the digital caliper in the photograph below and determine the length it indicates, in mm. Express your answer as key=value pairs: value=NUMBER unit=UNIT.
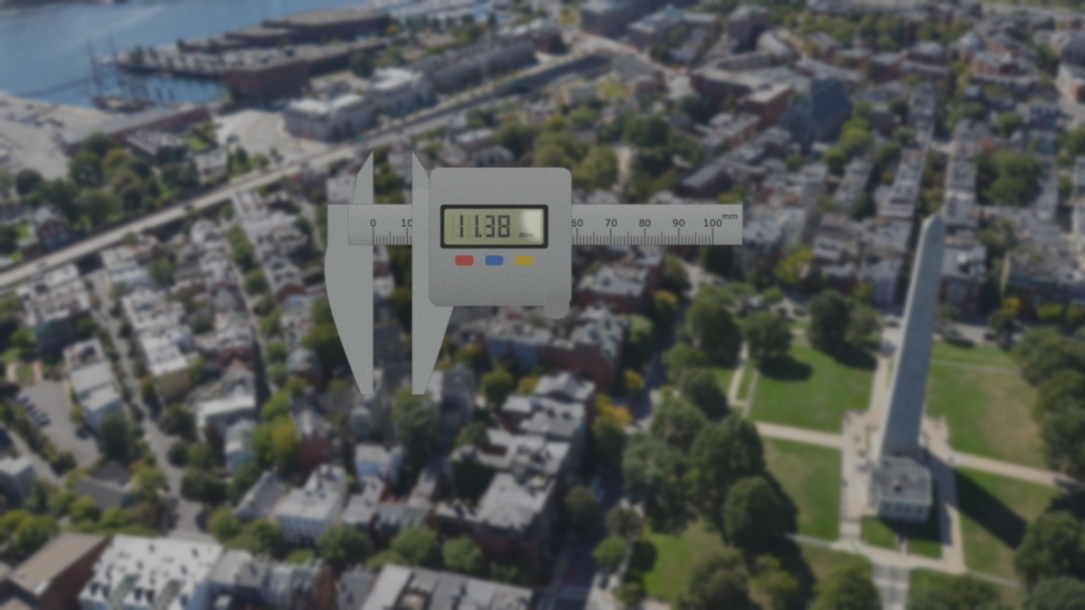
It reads value=11.38 unit=mm
